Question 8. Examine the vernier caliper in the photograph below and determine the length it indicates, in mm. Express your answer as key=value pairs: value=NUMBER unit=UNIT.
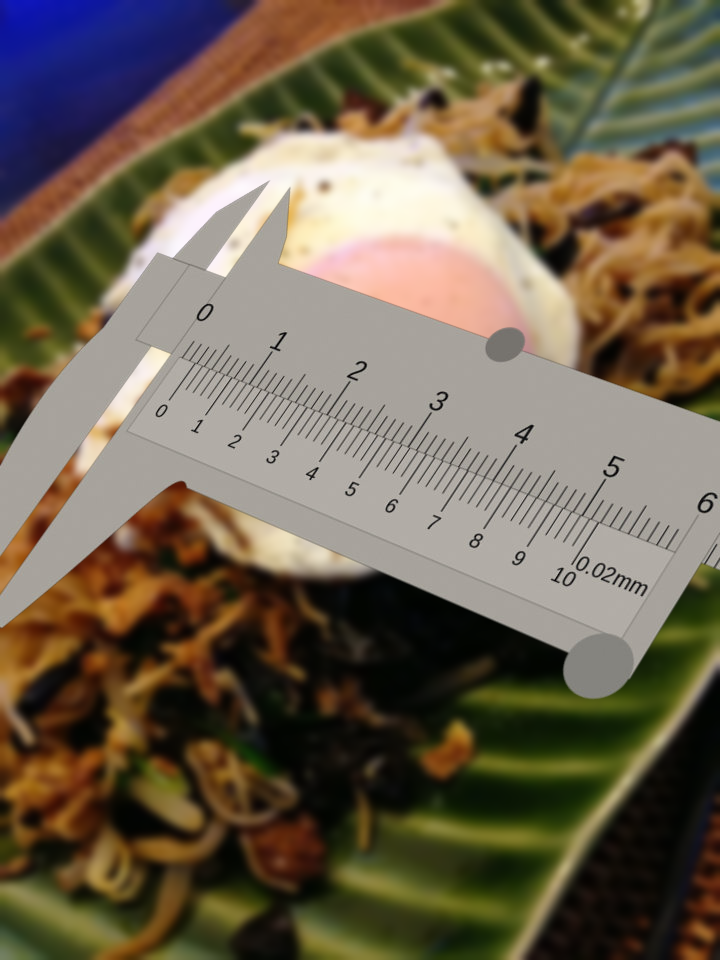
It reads value=2.8 unit=mm
